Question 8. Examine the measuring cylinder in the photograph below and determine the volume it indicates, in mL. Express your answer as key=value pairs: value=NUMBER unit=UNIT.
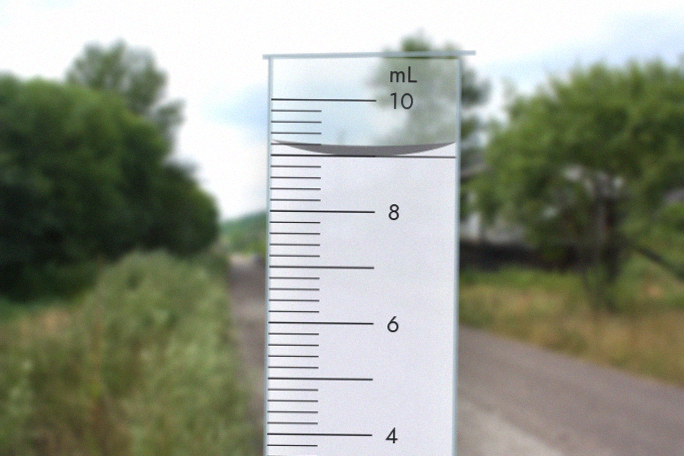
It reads value=9 unit=mL
